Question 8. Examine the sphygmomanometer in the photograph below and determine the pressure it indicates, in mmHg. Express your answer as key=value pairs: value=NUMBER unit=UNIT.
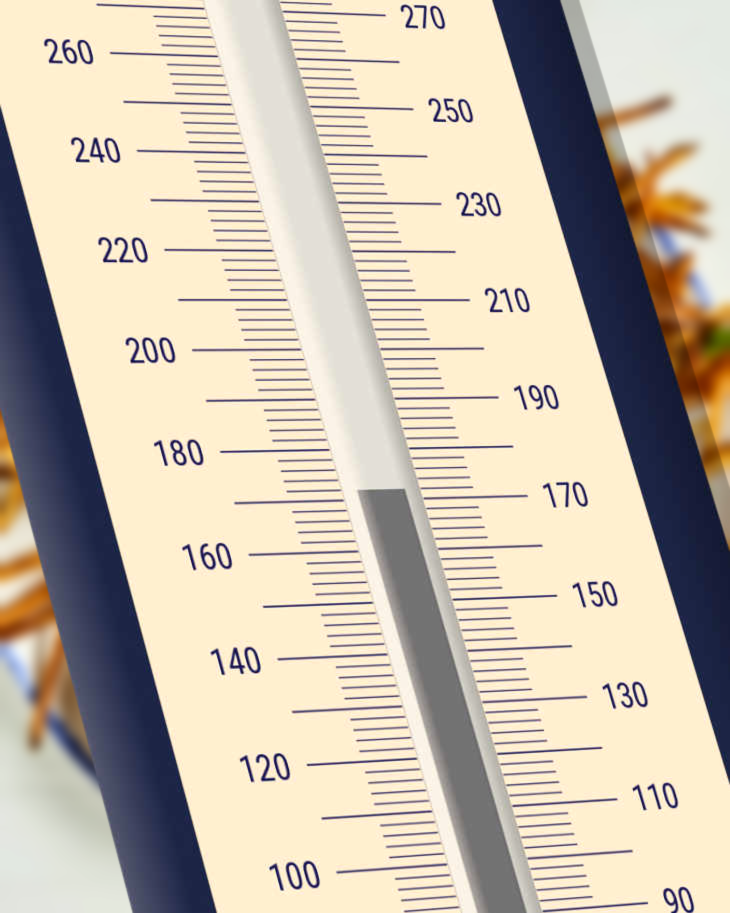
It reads value=172 unit=mmHg
